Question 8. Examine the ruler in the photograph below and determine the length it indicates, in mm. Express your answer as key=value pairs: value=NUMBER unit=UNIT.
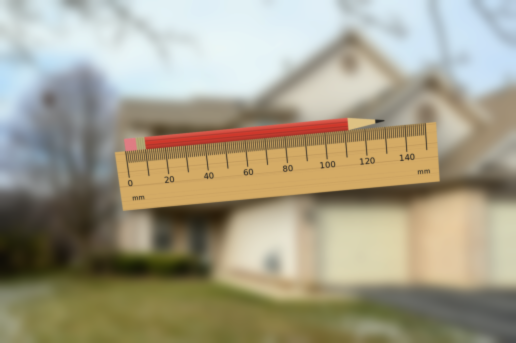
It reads value=130 unit=mm
